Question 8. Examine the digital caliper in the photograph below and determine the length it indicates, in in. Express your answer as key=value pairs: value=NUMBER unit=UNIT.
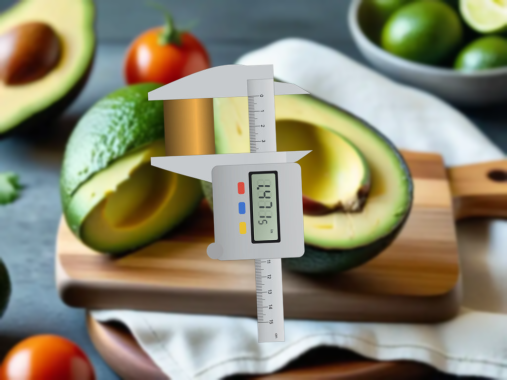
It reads value=1.4715 unit=in
